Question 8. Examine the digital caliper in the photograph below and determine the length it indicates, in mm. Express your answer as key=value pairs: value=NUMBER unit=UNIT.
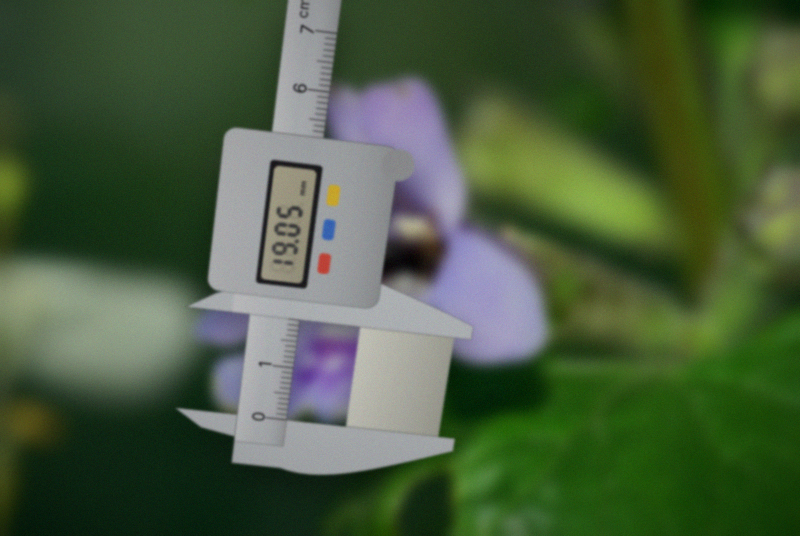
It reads value=19.05 unit=mm
